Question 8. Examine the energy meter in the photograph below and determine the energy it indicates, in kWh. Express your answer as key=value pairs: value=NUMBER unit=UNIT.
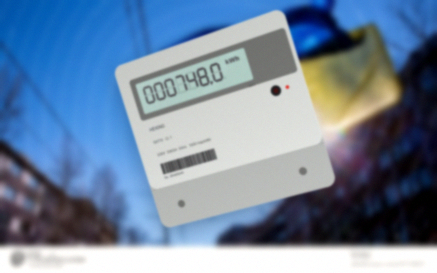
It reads value=748.0 unit=kWh
